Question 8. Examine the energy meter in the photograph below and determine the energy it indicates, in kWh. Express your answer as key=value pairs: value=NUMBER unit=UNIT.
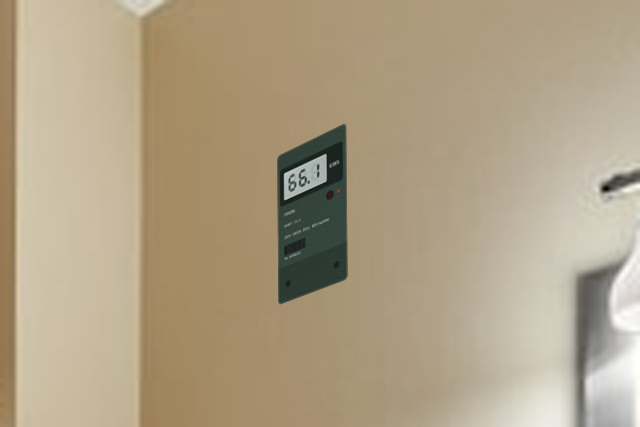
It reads value=66.1 unit=kWh
